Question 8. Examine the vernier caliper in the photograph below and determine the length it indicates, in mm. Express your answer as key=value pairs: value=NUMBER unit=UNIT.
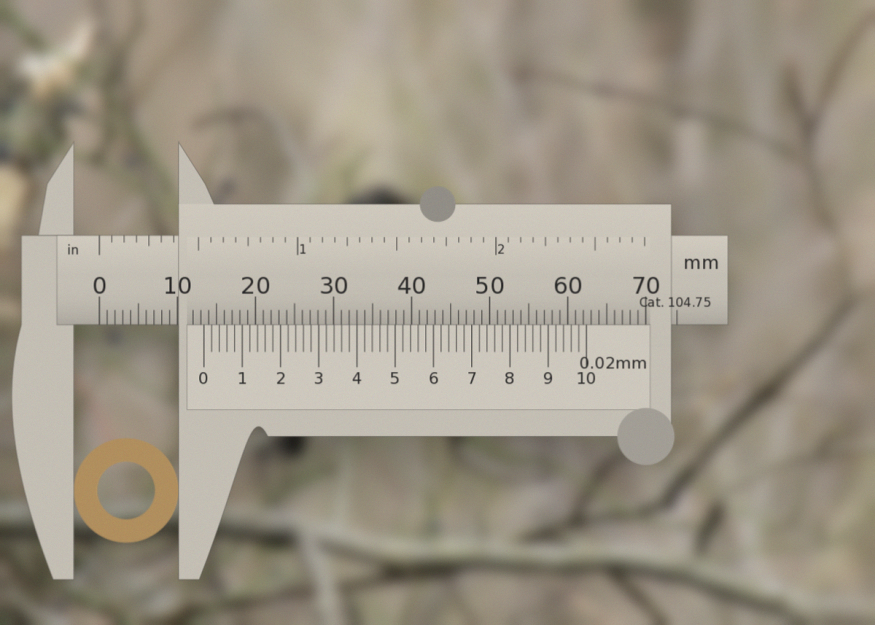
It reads value=13.4 unit=mm
